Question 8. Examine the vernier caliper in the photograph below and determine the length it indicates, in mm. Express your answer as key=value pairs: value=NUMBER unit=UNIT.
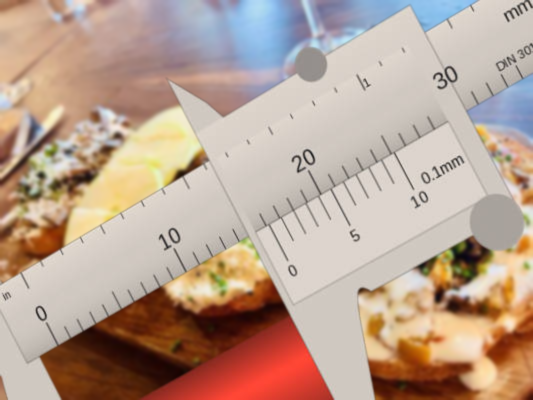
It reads value=16.2 unit=mm
